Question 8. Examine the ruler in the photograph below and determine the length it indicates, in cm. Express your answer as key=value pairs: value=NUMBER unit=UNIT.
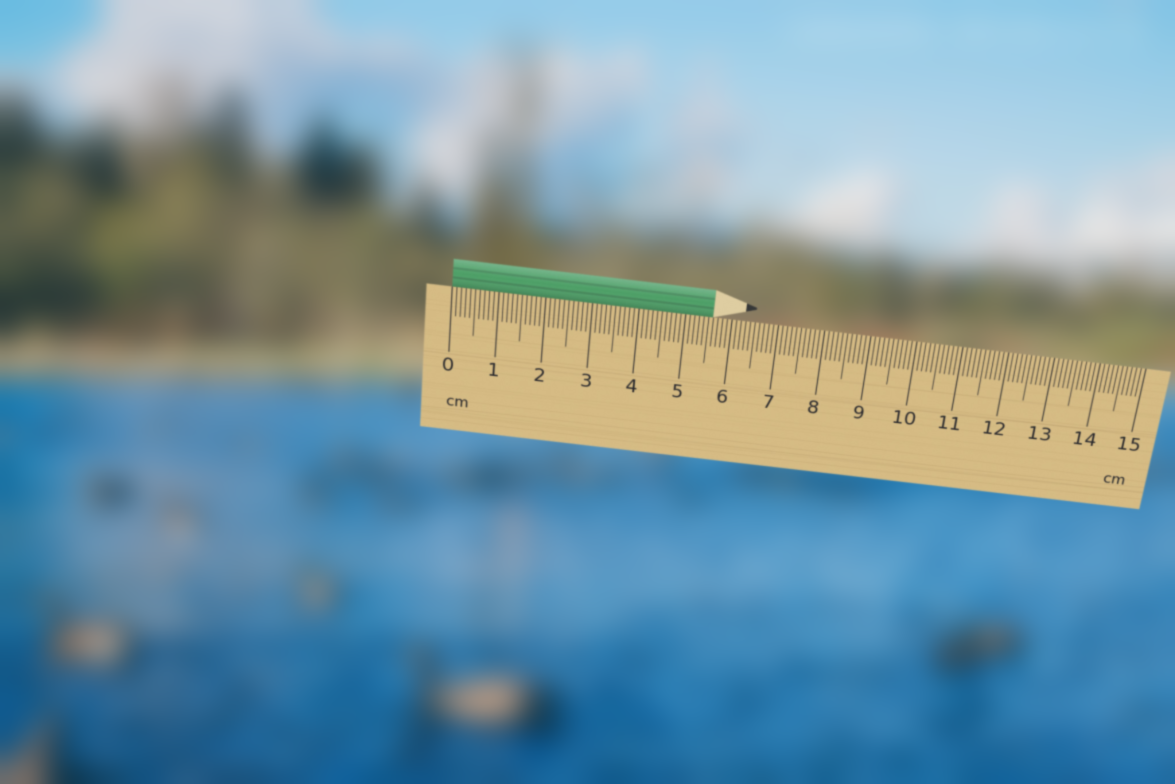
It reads value=6.5 unit=cm
